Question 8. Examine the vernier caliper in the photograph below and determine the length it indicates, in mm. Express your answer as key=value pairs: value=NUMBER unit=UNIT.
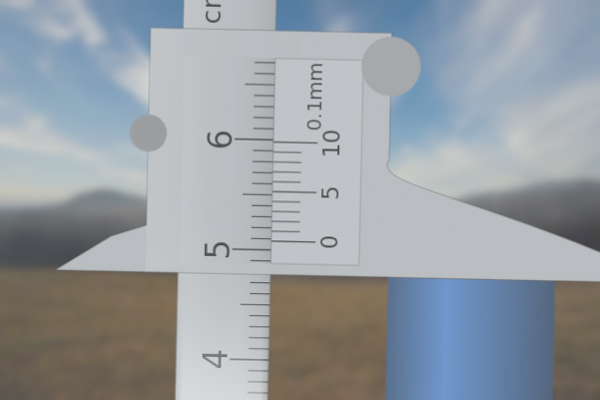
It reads value=50.8 unit=mm
